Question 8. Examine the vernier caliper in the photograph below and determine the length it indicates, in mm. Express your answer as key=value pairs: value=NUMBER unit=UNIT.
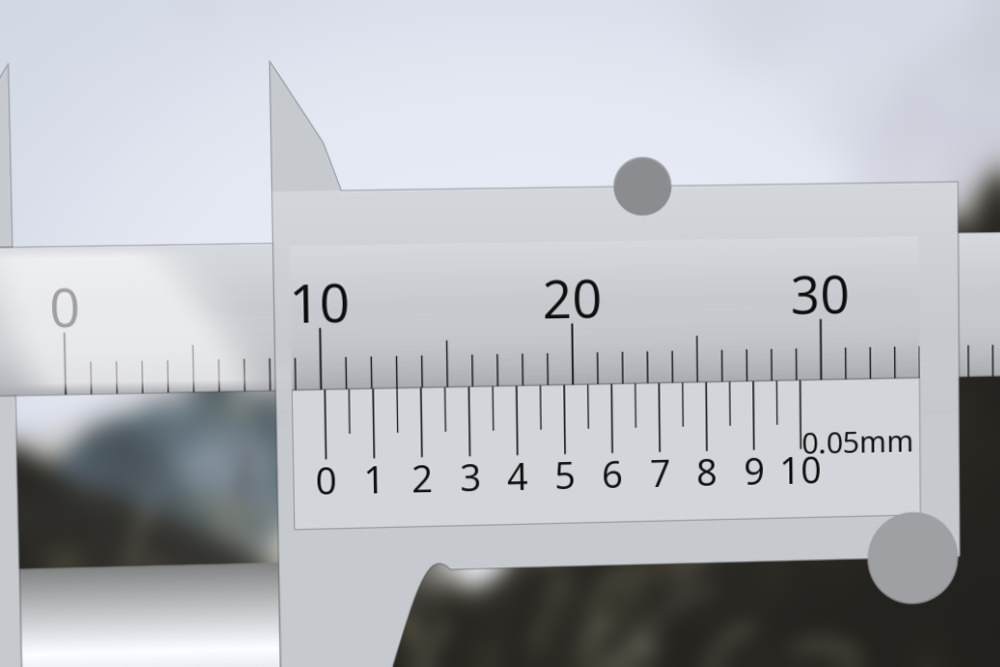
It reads value=10.15 unit=mm
